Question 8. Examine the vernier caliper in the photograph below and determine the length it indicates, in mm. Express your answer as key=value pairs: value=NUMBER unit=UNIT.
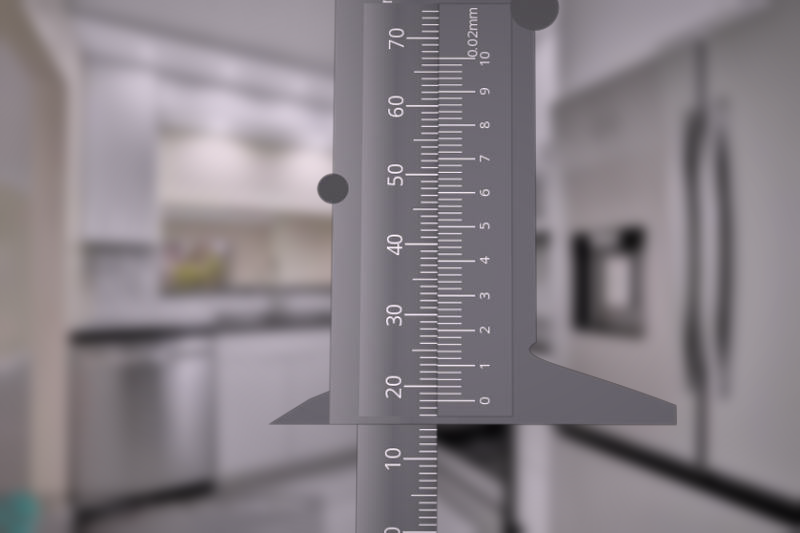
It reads value=18.0 unit=mm
